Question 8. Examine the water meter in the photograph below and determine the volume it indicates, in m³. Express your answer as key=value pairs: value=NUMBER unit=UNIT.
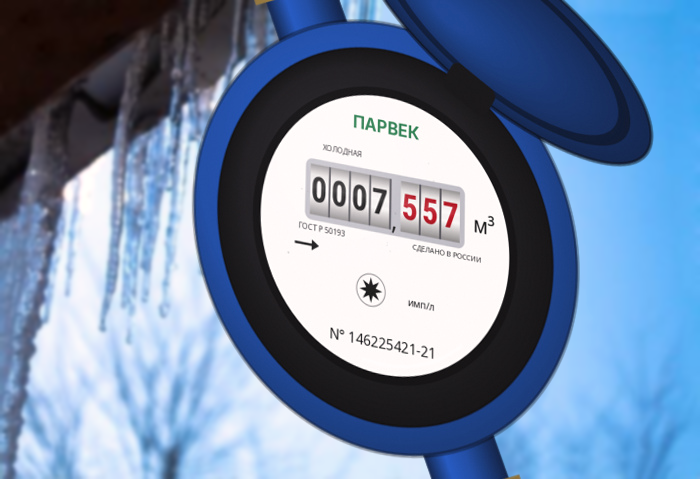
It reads value=7.557 unit=m³
